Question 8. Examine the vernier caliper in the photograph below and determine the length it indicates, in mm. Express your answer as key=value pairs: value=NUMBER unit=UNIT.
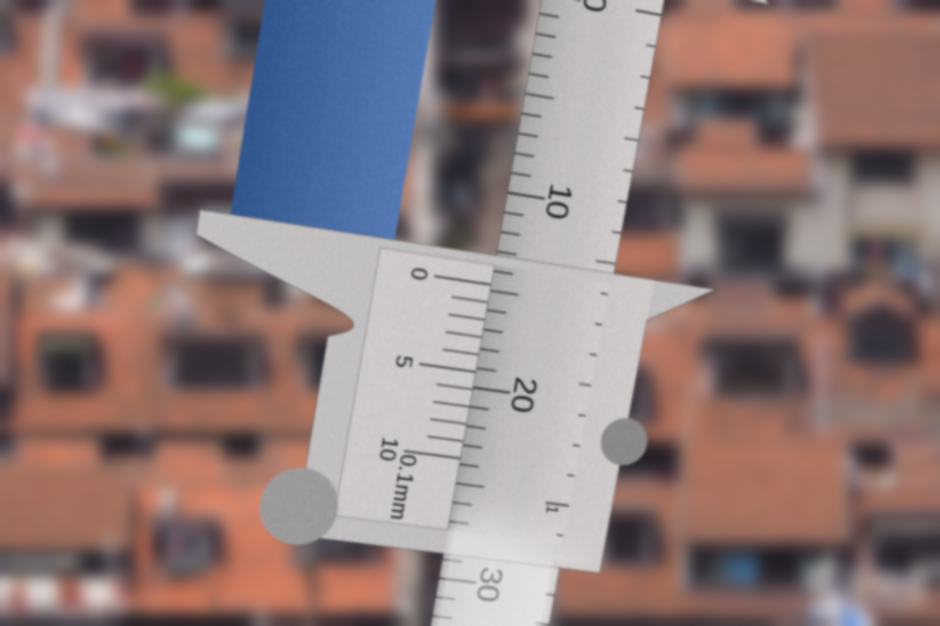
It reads value=14.7 unit=mm
